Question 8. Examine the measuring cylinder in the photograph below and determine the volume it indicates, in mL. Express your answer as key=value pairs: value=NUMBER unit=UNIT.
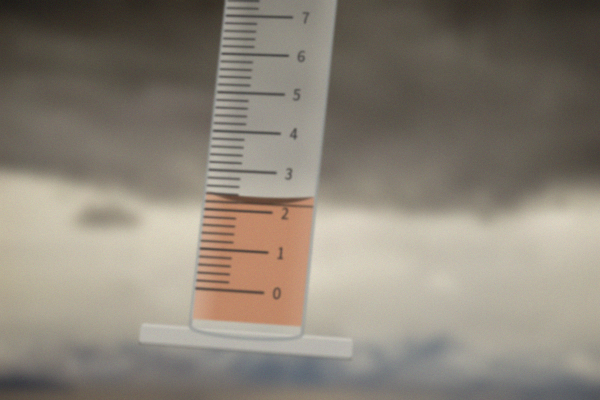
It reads value=2.2 unit=mL
